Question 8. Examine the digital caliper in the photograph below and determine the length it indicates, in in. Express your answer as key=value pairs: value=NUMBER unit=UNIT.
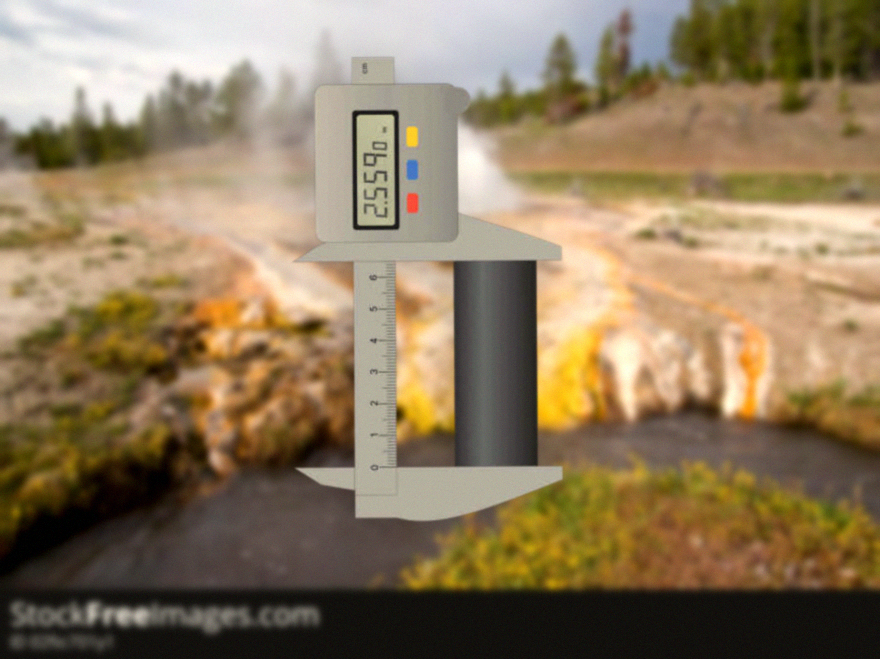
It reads value=2.5590 unit=in
